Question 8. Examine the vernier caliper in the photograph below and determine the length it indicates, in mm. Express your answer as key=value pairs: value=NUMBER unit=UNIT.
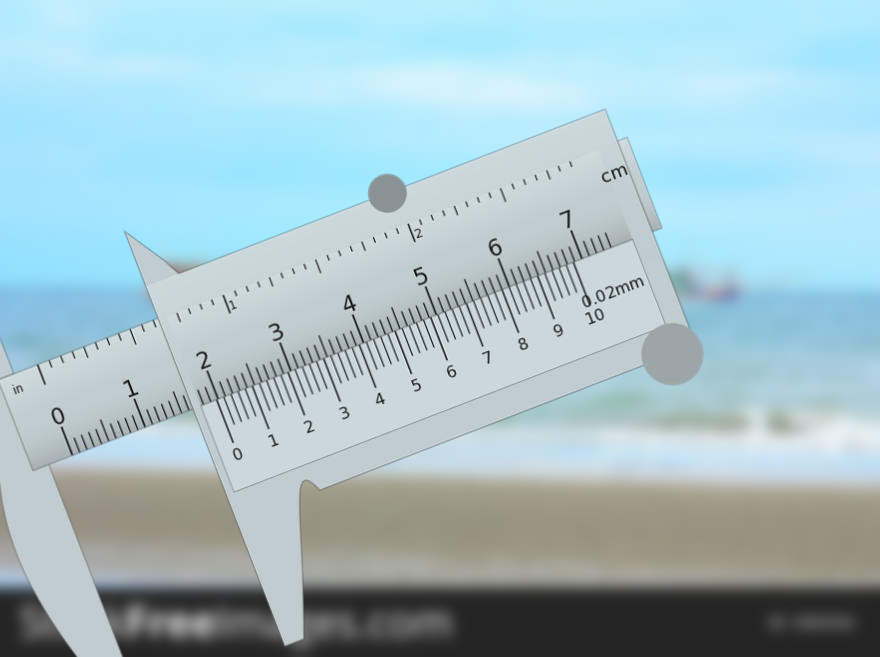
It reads value=19.8 unit=mm
